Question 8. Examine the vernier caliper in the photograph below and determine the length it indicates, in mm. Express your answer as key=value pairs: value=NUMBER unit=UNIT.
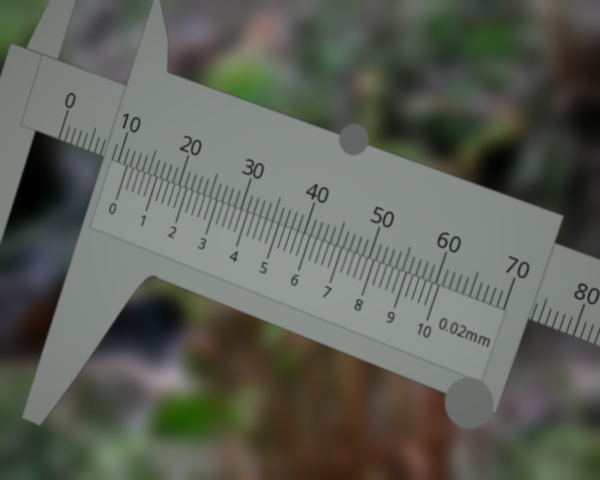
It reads value=11.5 unit=mm
